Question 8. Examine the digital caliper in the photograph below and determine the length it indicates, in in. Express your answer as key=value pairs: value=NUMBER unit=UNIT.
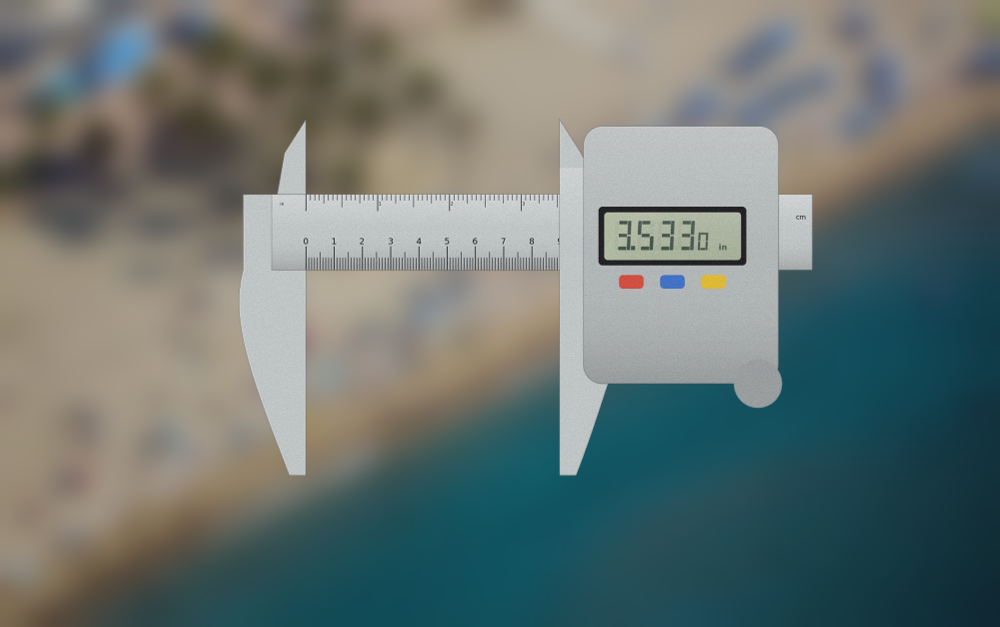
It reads value=3.5330 unit=in
